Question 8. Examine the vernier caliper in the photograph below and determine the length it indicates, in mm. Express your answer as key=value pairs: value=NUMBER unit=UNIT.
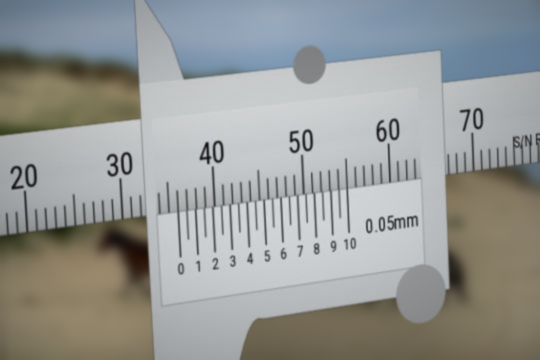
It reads value=36.0 unit=mm
